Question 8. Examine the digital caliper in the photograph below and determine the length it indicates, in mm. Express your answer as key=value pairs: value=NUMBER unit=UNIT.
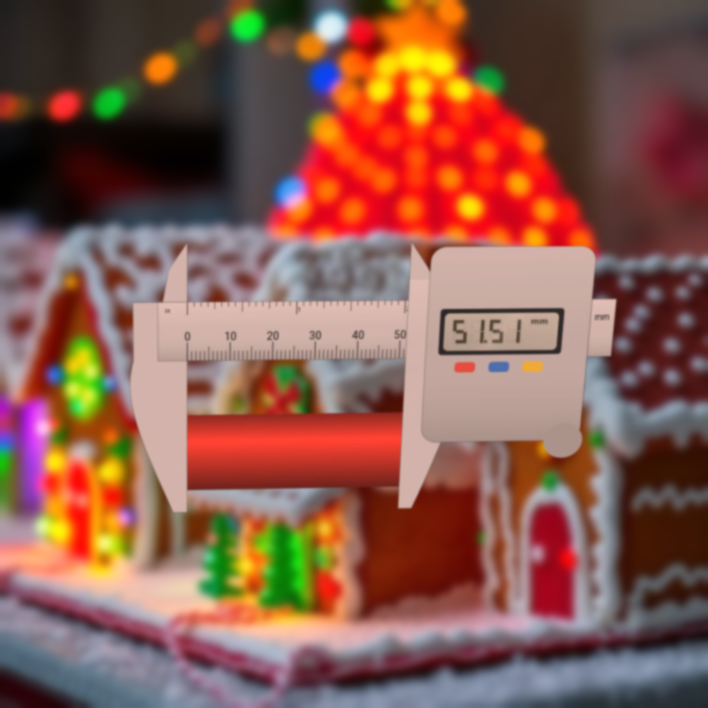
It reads value=51.51 unit=mm
